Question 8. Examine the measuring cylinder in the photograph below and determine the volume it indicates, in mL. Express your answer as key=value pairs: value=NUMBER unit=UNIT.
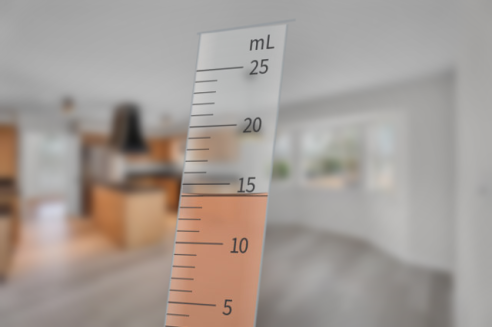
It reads value=14 unit=mL
